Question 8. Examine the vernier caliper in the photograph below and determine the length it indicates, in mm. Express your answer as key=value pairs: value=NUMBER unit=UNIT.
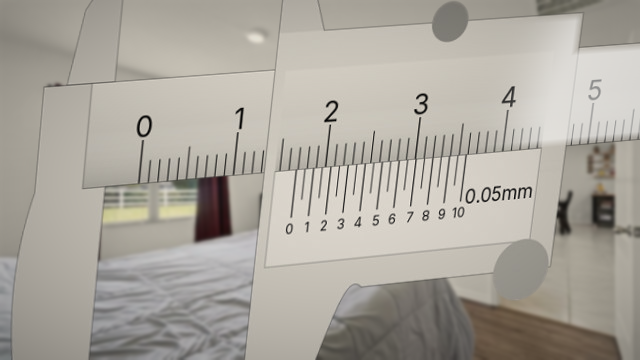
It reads value=16.8 unit=mm
